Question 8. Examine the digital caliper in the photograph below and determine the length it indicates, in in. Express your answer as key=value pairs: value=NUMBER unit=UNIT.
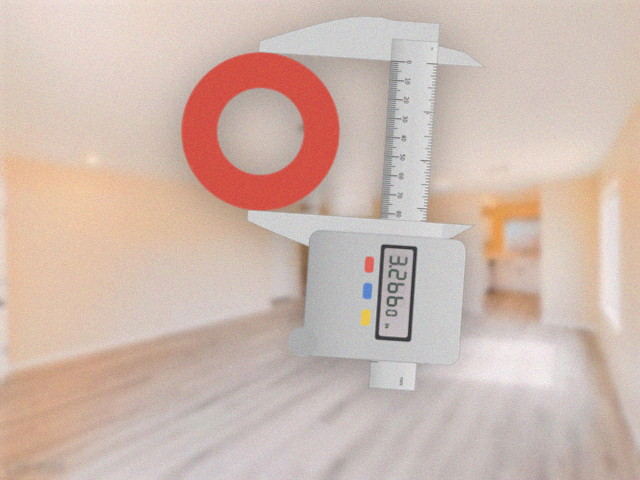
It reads value=3.2660 unit=in
